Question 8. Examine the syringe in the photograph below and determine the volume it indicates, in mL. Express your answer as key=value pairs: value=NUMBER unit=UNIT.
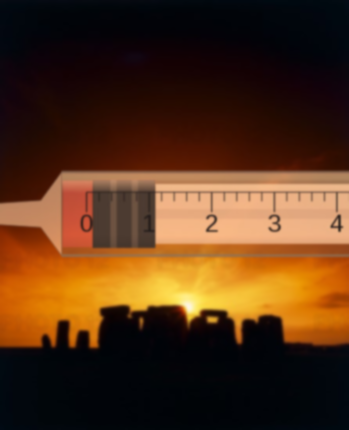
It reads value=0.1 unit=mL
